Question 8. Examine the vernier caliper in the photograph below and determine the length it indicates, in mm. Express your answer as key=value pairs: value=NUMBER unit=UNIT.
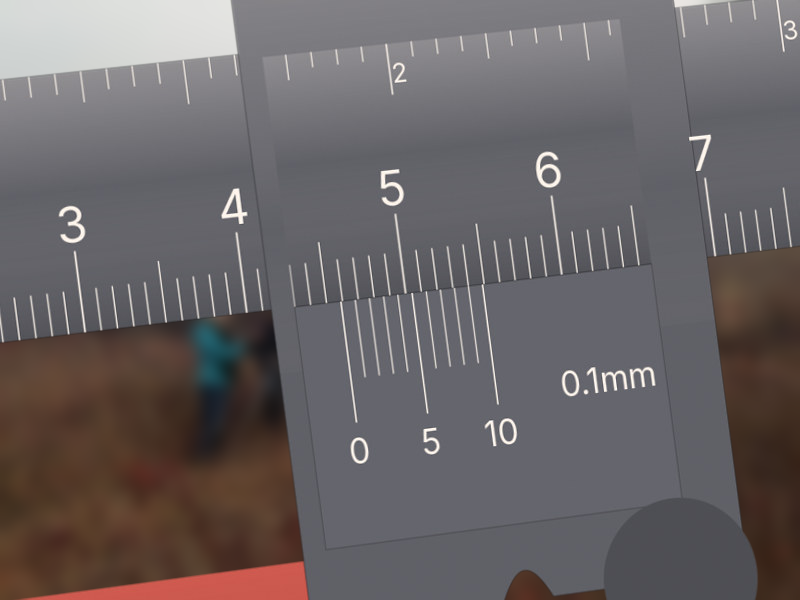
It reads value=45.9 unit=mm
